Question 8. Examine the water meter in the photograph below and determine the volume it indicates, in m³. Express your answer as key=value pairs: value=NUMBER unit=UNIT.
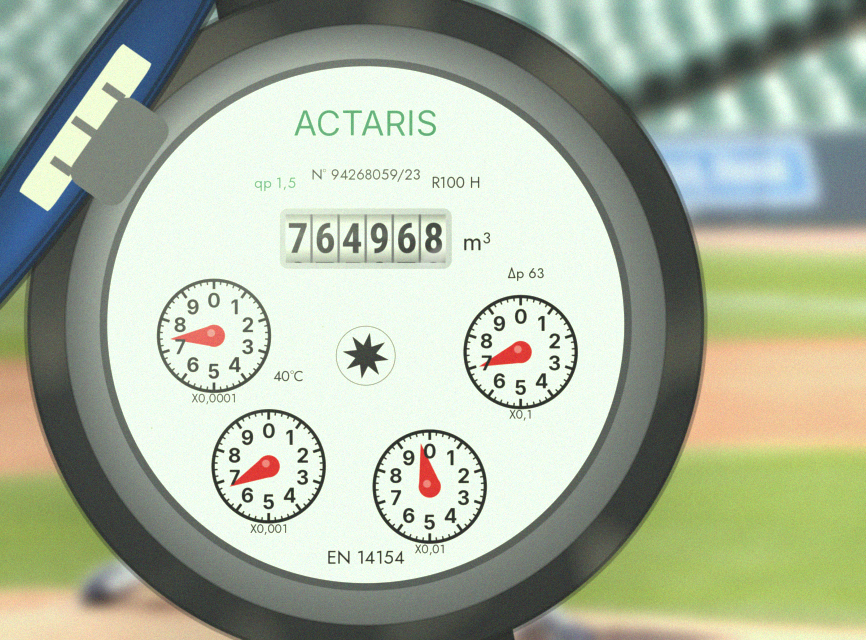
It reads value=764968.6967 unit=m³
